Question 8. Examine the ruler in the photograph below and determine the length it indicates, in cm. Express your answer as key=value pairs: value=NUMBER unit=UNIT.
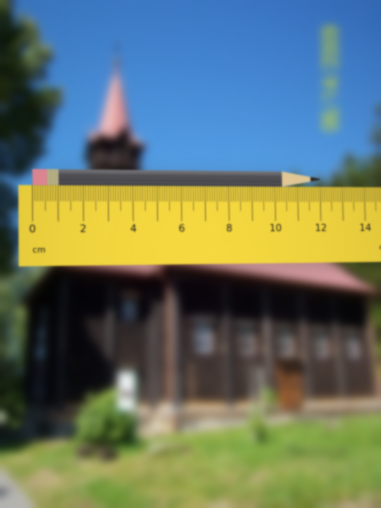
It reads value=12 unit=cm
